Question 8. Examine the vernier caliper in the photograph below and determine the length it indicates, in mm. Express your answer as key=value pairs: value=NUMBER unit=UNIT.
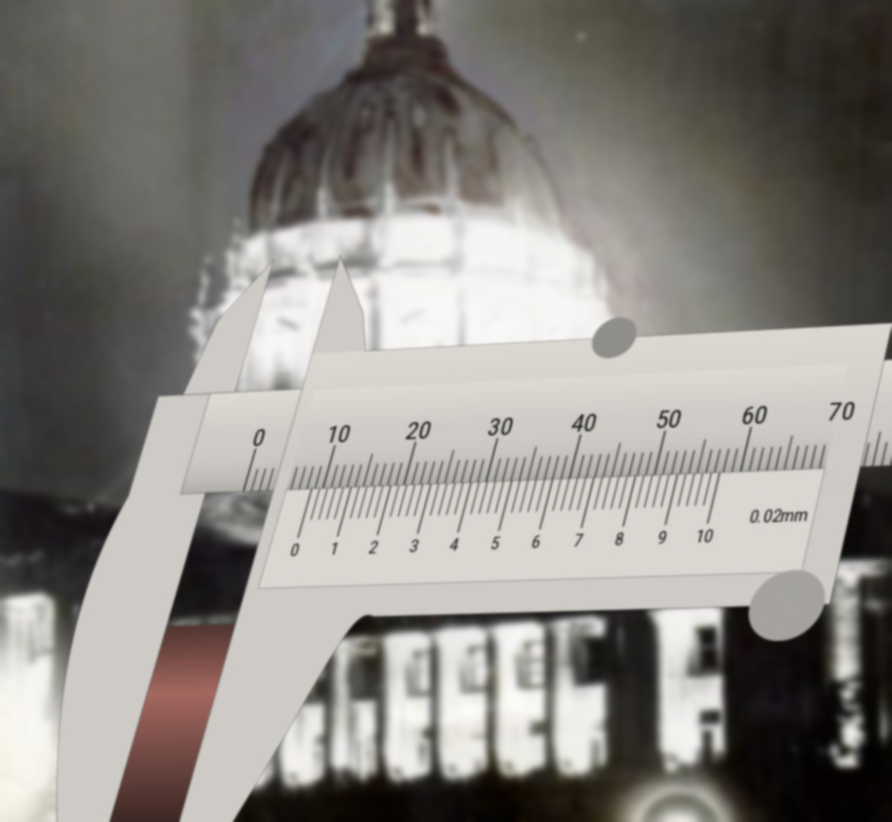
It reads value=8.6 unit=mm
